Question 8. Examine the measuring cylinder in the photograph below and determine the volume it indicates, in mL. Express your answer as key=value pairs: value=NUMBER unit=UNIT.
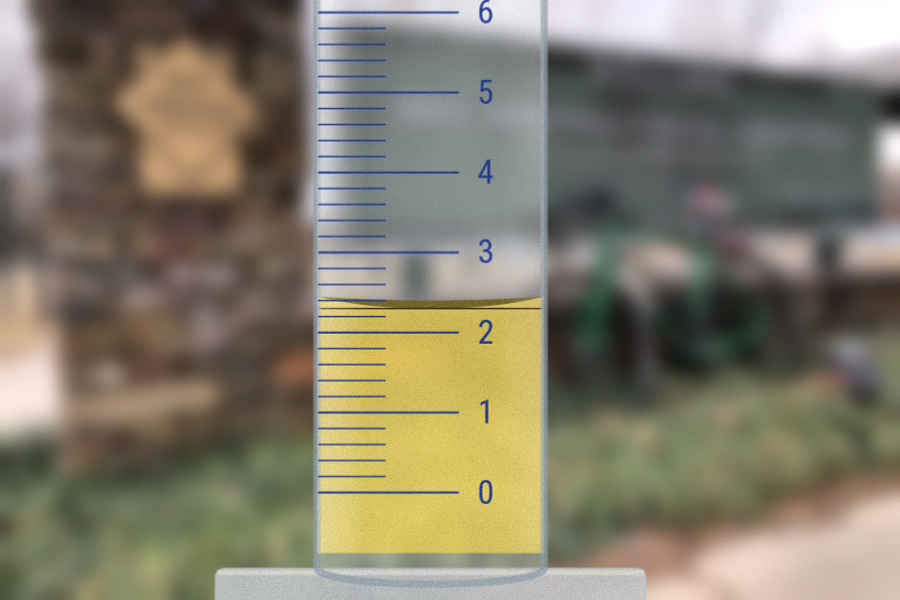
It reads value=2.3 unit=mL
